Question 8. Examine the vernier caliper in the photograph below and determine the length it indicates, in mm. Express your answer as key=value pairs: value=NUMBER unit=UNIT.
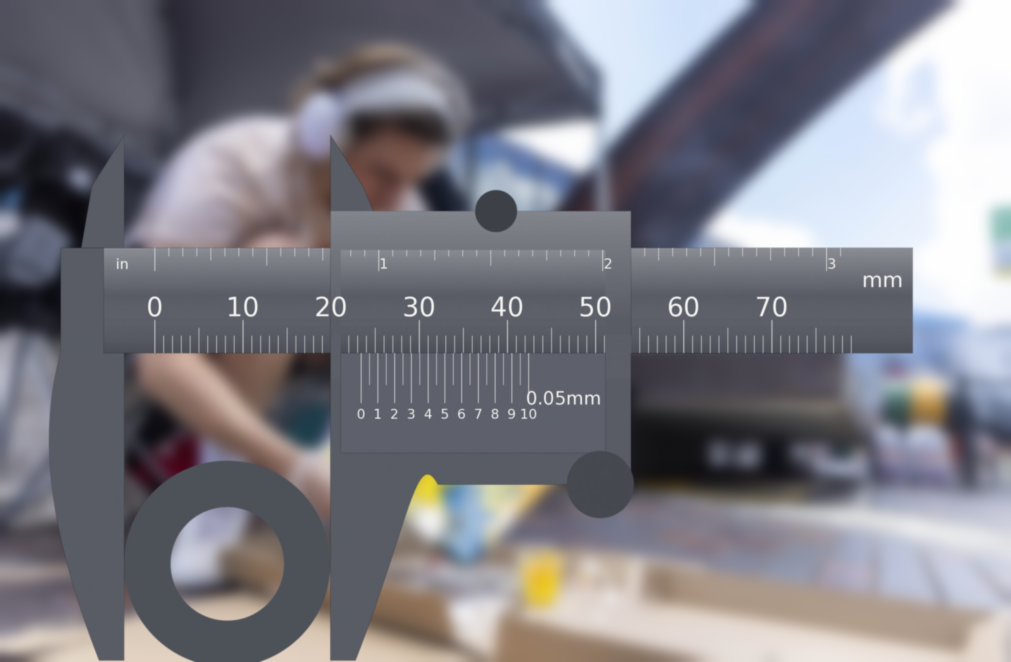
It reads value=23.4 unit=mm
